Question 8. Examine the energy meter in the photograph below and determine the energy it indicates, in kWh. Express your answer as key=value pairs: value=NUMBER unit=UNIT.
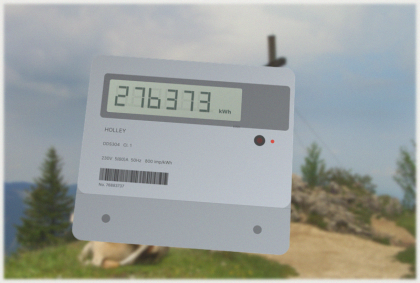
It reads value=276373 unit=kWh
